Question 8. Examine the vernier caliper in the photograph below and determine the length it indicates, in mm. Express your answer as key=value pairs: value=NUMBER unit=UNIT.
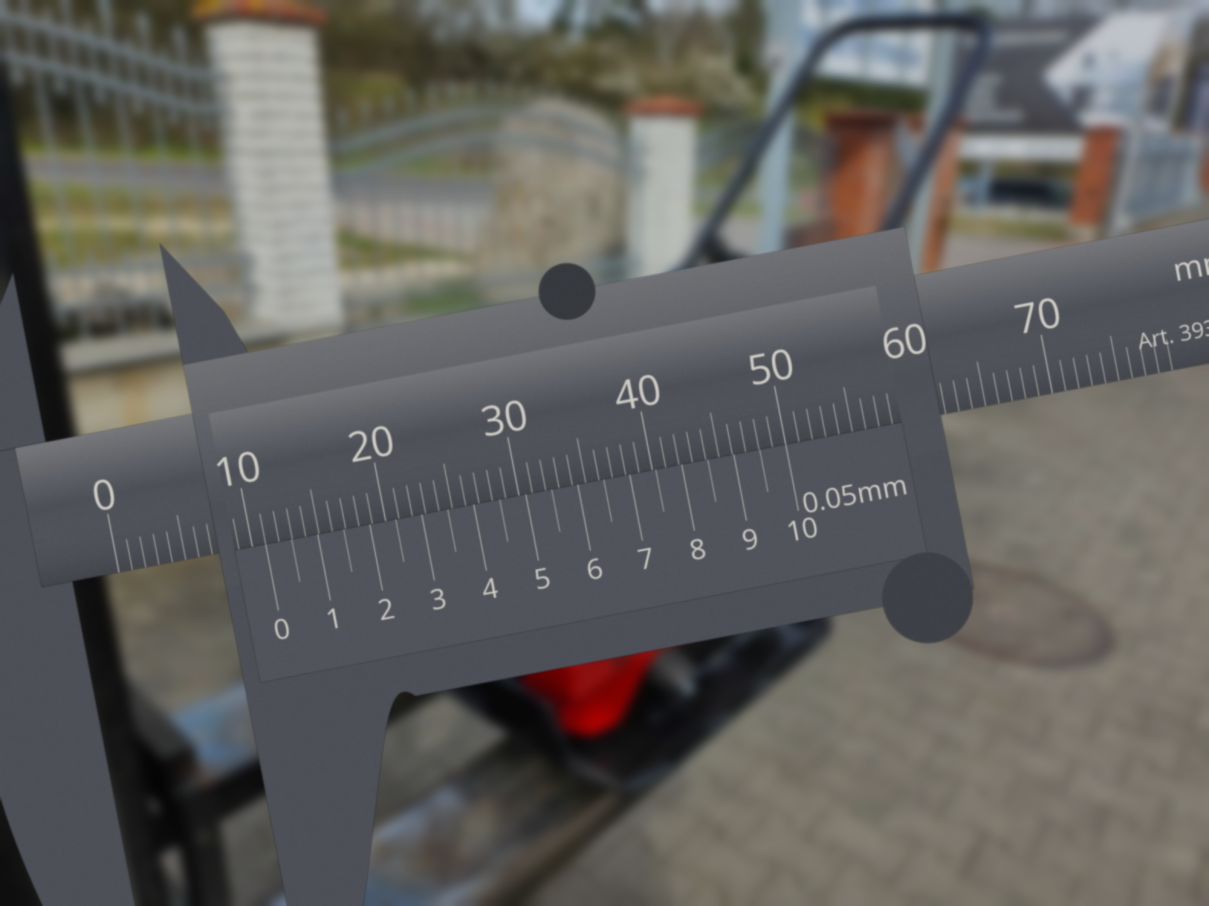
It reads value=11.0 unit=mm
